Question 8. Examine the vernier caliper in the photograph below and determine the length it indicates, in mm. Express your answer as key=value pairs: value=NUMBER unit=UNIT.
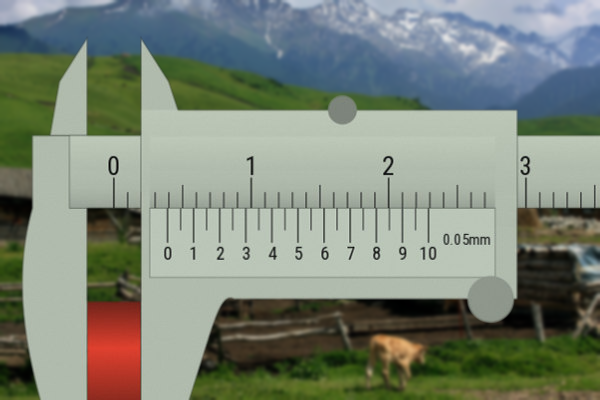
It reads value=3.9 unit=mm
